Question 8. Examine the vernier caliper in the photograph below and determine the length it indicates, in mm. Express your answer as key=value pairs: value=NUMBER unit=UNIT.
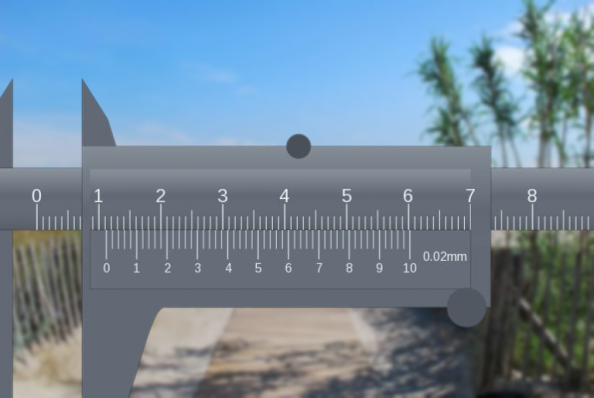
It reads value=11.2 unit=mm
